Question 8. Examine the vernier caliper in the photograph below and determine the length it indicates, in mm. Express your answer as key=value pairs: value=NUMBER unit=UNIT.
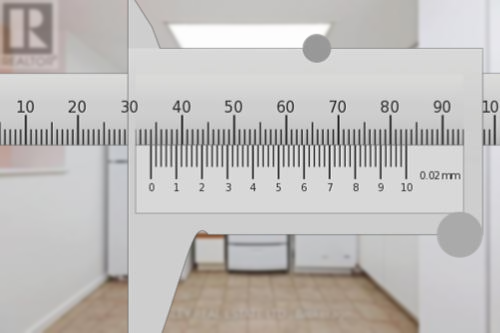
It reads value=34.0 unit=mm
